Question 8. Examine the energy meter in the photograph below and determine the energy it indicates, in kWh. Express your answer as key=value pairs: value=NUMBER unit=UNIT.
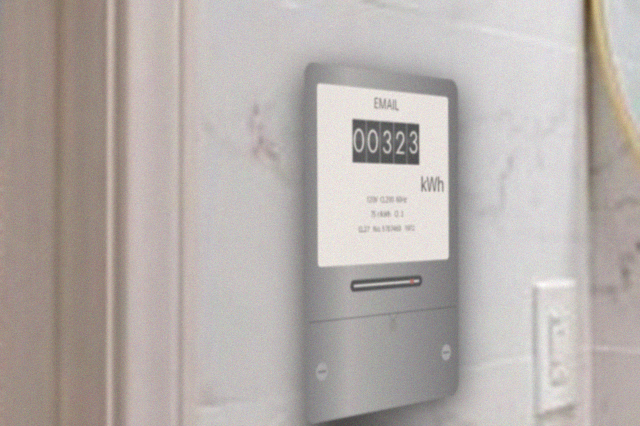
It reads value=323 unit=kWh
